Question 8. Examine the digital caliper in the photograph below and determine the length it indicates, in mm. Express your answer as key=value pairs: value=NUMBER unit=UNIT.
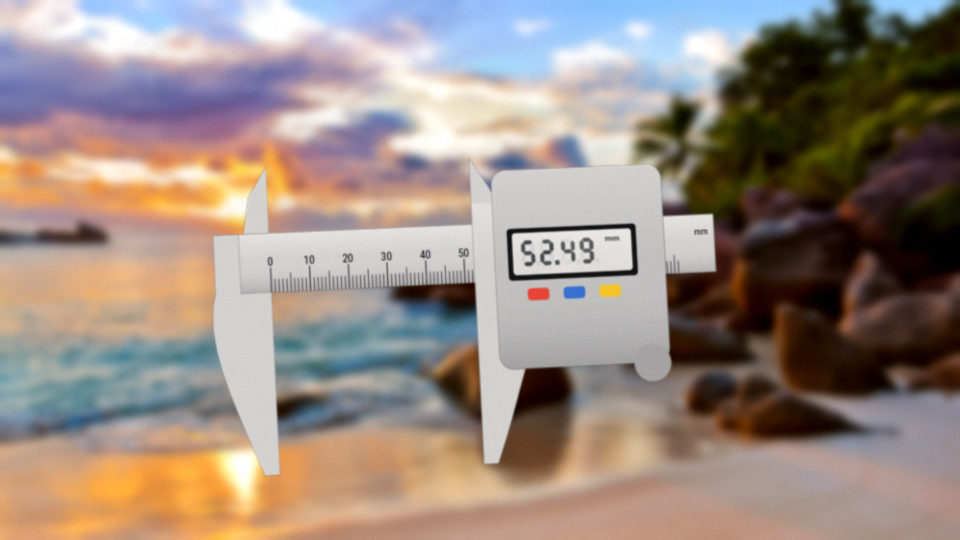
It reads value=52.49 unit=mm
